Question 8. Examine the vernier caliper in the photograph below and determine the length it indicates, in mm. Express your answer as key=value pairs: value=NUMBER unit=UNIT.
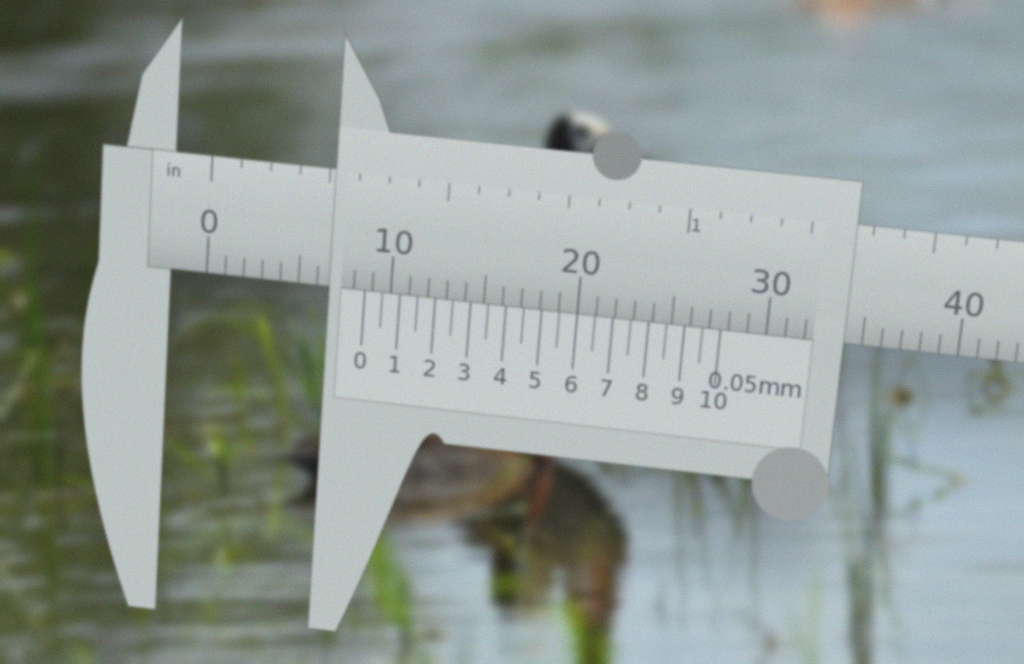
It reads value=8.6 unit=mm
